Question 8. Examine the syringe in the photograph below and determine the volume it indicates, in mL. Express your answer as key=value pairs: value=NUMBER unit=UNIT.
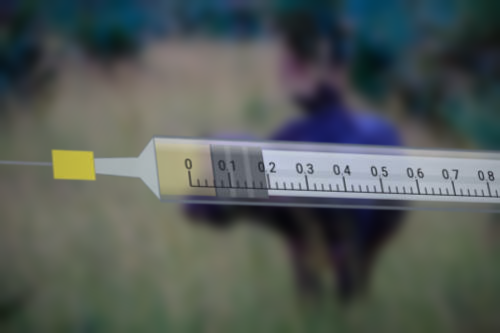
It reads value=0.06 unit=mL
